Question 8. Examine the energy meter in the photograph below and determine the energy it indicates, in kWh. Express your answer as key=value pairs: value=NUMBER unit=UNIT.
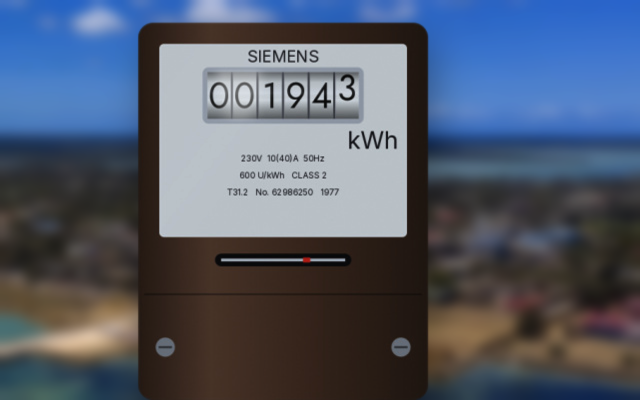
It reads value=1943 unit=kWh
